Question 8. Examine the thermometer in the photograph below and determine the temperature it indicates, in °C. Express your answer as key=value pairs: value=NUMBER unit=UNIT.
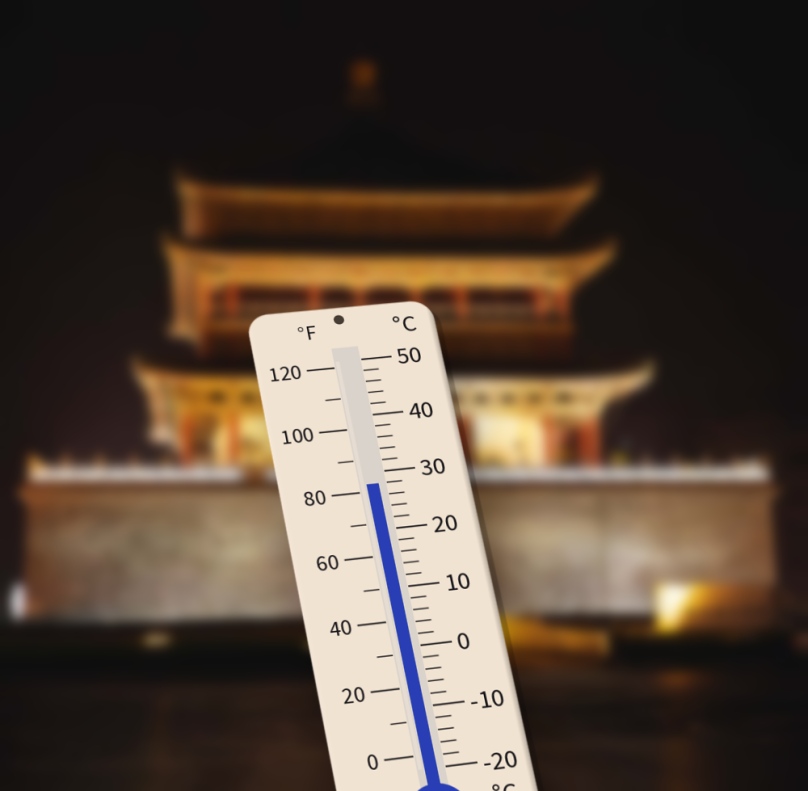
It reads value=28 unit=°C
